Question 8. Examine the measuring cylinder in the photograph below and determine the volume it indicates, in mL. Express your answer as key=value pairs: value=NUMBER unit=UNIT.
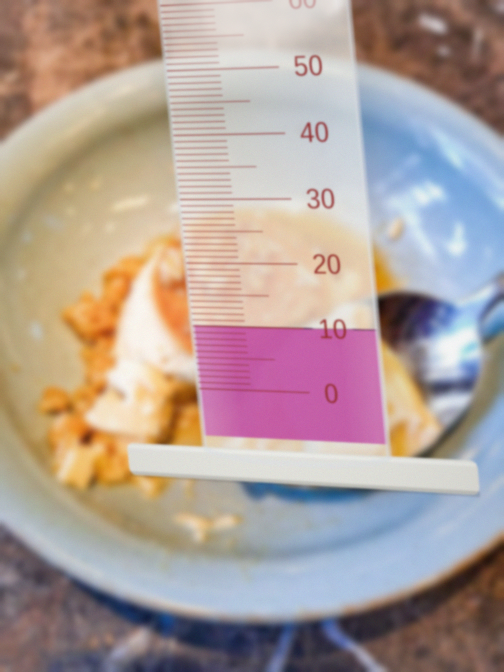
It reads value=10 unit=mL
